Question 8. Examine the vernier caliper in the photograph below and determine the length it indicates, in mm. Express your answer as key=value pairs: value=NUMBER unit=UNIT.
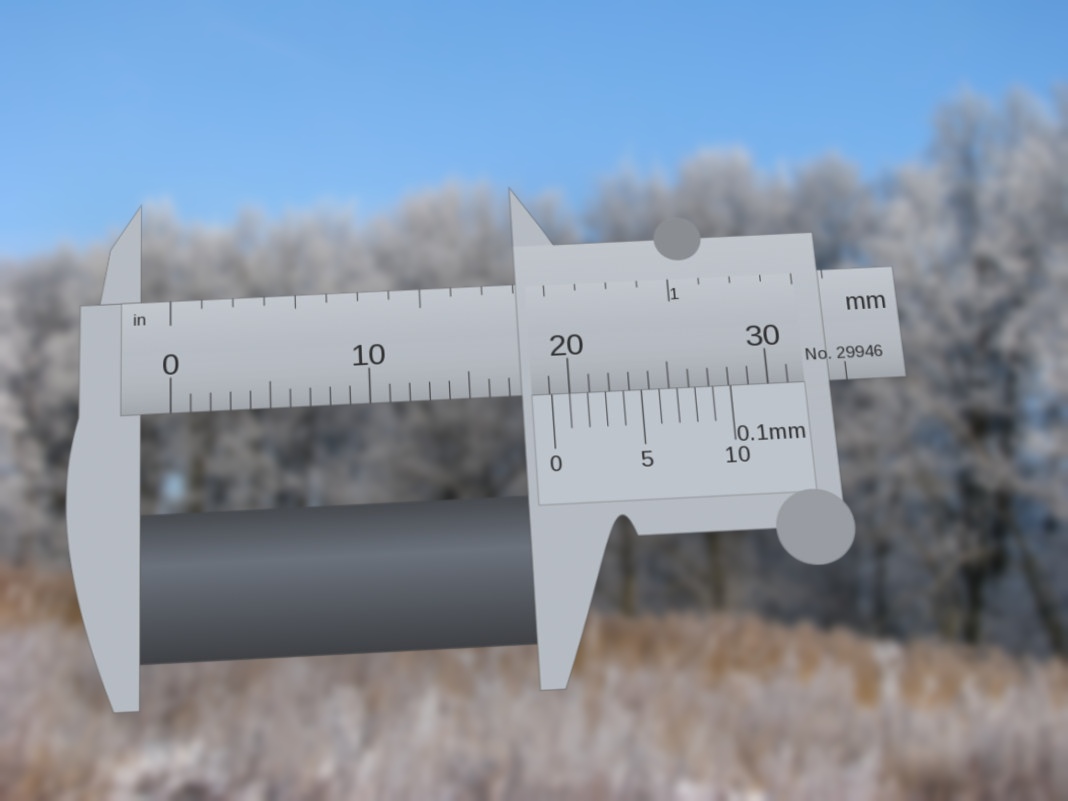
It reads value=19.1 unit=mm
